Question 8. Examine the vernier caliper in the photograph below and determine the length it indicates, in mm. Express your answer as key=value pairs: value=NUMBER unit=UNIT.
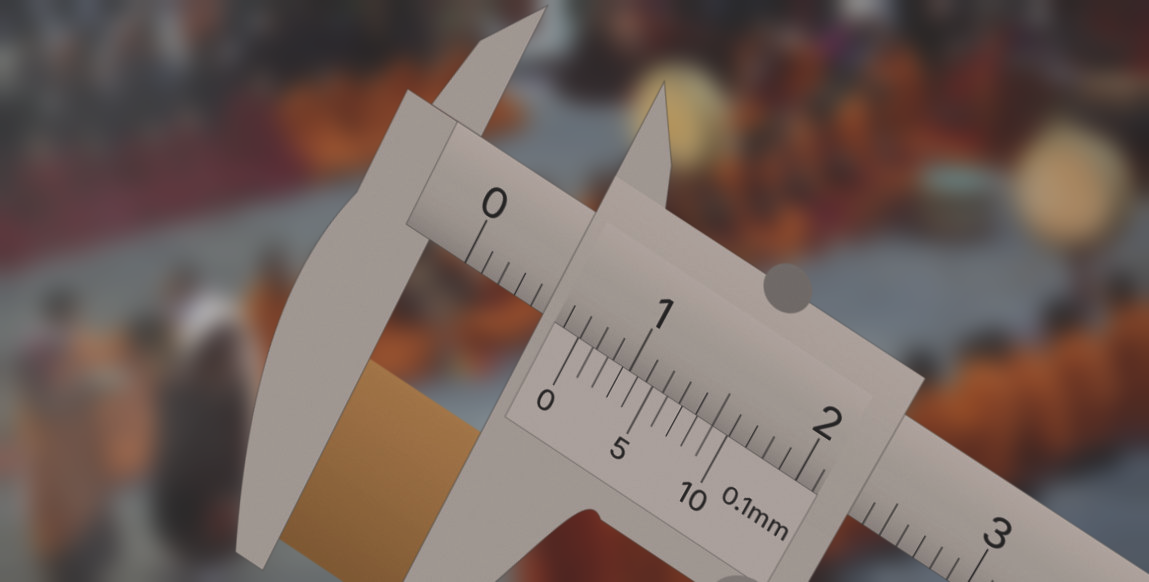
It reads value=6.9 unit=mm
